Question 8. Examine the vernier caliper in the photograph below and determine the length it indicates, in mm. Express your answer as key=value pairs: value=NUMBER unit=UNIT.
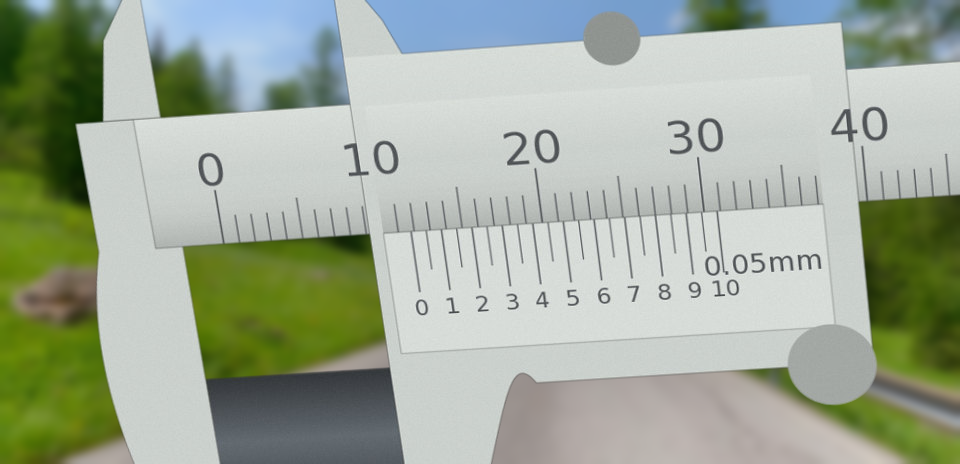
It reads value=11.8 unit=mm
